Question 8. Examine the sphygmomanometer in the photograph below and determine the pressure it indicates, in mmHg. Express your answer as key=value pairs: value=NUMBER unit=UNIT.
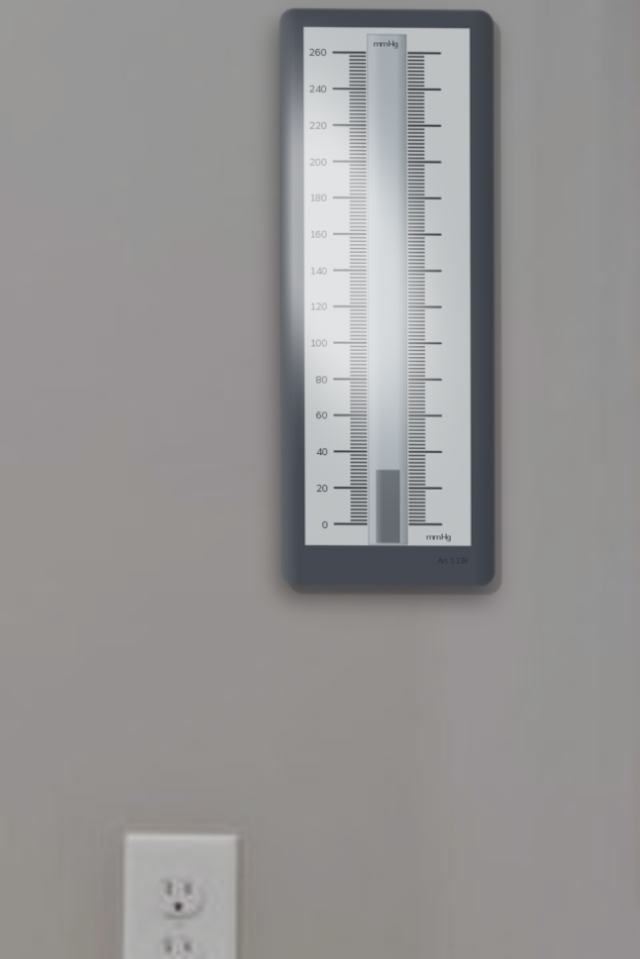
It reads value=30 unit=mmHg
